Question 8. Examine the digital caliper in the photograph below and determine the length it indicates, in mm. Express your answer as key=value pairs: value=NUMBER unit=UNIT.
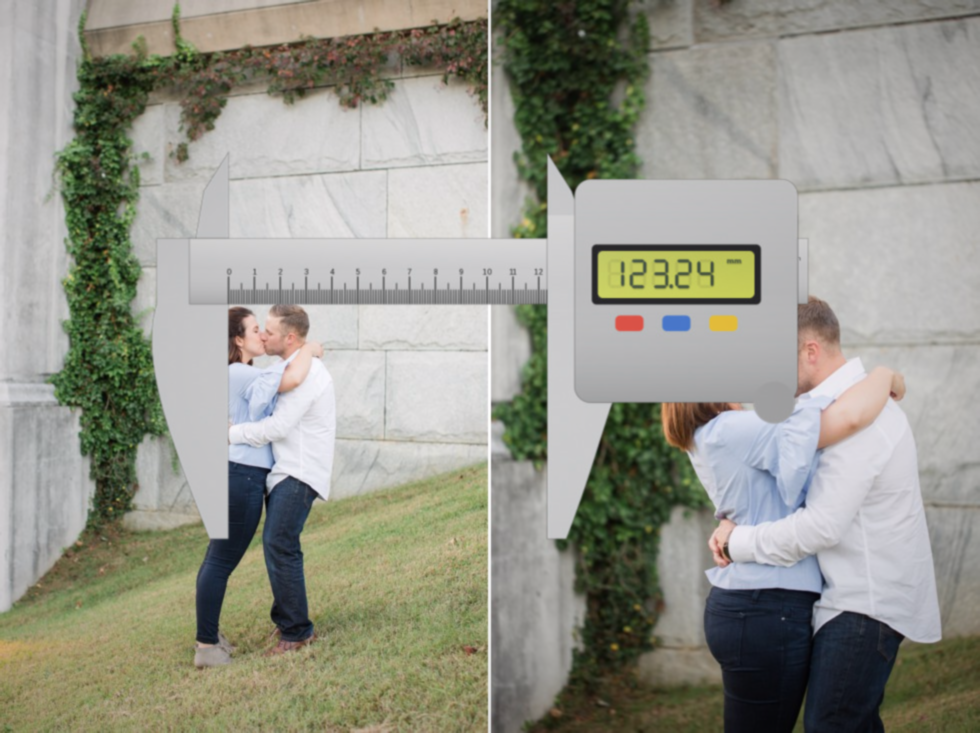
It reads value=123.24 unit=mm
